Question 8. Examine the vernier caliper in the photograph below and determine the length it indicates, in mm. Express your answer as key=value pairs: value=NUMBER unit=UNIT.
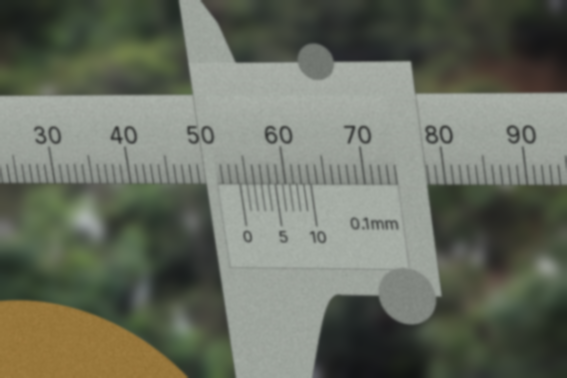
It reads value=54.2 unit=mm
